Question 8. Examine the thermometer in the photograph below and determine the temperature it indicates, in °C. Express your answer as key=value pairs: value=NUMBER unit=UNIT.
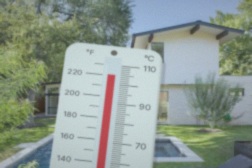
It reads value=105 unit=°C
